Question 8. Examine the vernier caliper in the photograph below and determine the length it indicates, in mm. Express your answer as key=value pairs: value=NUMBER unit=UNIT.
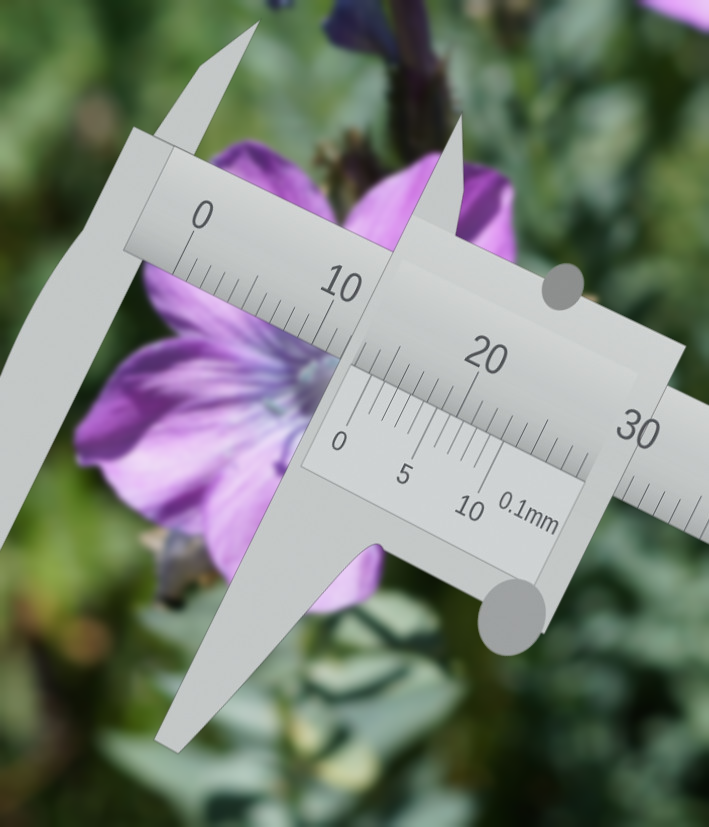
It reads value=14.2 unit=mm
